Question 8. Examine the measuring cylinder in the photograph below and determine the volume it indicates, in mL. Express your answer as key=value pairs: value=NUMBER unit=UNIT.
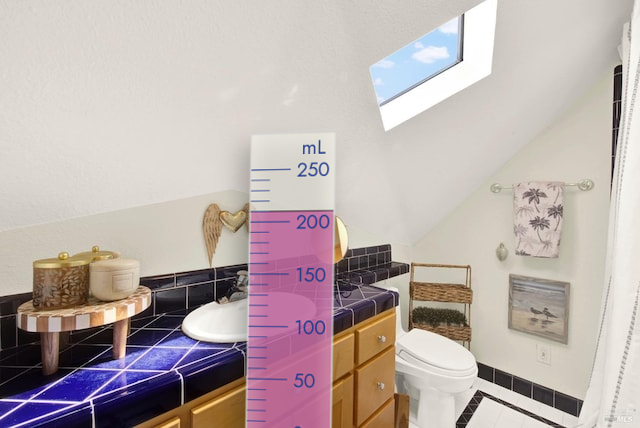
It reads value=210 unit=mL
